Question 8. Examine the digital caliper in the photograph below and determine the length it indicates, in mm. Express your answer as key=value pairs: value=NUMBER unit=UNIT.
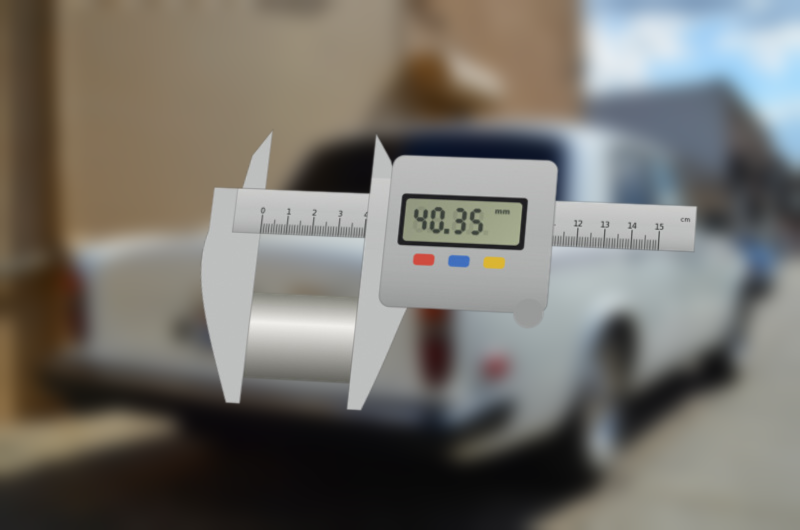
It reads value=40.35 unit=mm
